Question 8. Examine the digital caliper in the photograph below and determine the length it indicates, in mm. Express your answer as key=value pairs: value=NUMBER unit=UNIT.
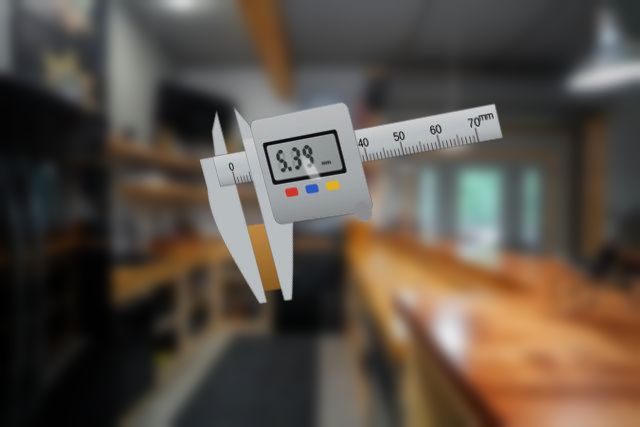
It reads value=5.39 unit=mm
